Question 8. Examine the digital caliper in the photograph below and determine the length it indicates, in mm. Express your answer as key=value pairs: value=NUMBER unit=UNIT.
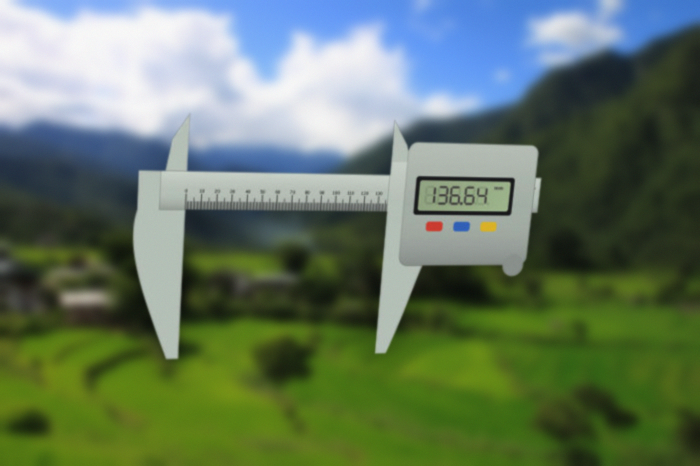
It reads value=136.64 unit=mm
